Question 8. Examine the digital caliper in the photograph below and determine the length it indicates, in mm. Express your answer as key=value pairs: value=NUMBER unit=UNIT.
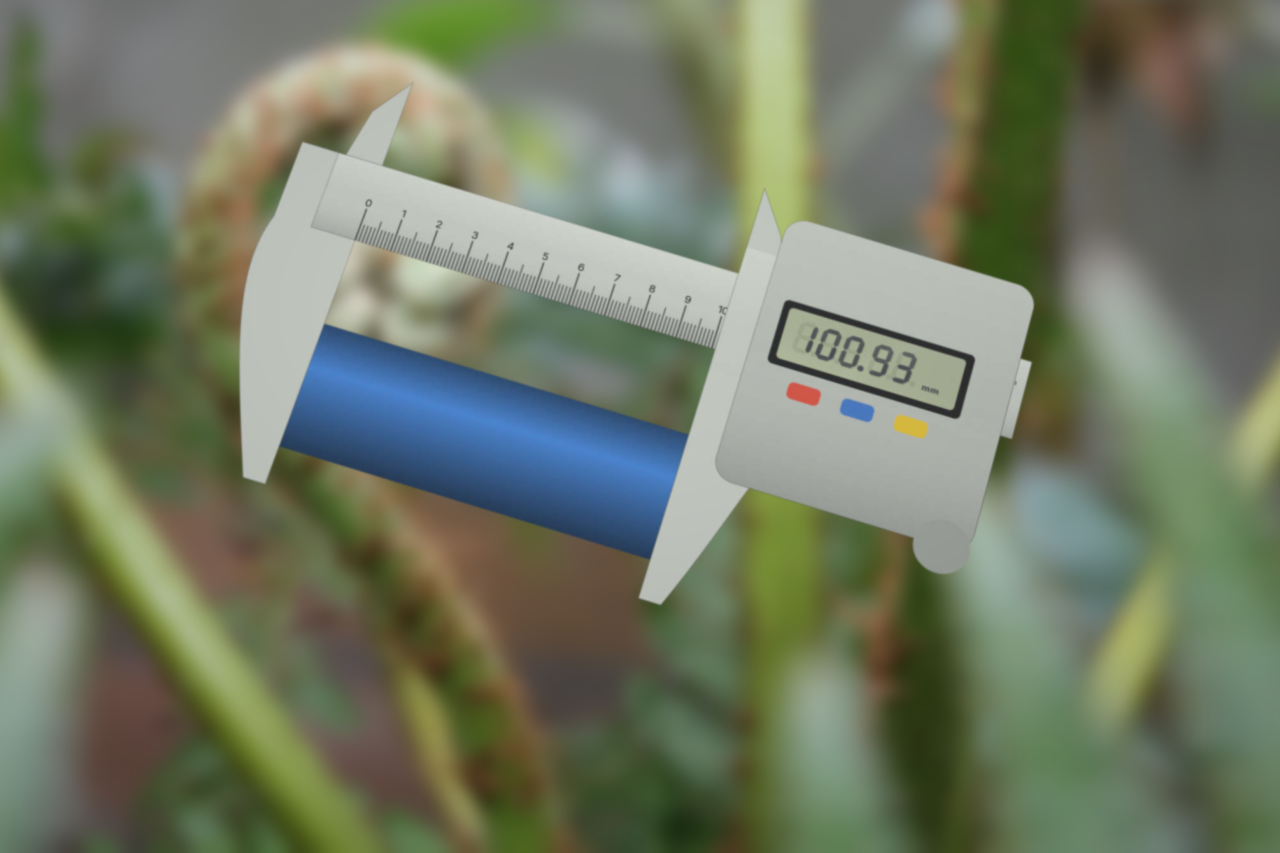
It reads value=100.93 unit=mm
